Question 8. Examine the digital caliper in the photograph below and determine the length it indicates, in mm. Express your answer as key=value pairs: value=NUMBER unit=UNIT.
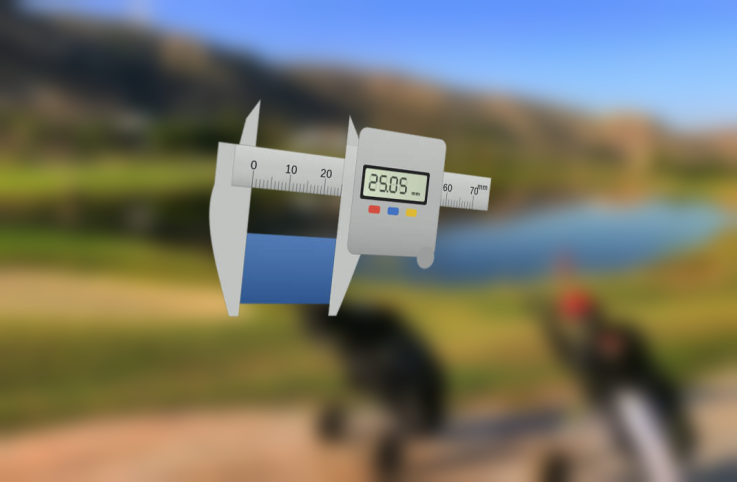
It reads value=25.05 unit=mm
